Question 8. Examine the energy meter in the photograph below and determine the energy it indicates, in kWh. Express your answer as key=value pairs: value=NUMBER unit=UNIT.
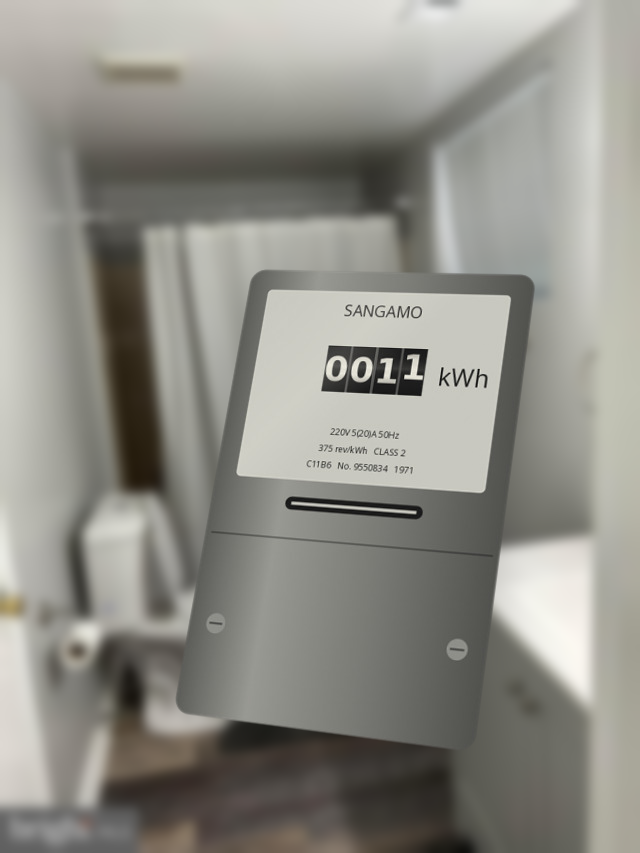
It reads value=11 unit=kWh
